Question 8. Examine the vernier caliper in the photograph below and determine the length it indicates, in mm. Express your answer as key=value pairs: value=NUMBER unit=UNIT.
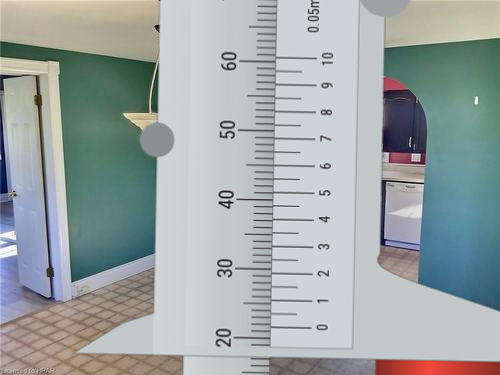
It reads value=21.6 unit=mm
